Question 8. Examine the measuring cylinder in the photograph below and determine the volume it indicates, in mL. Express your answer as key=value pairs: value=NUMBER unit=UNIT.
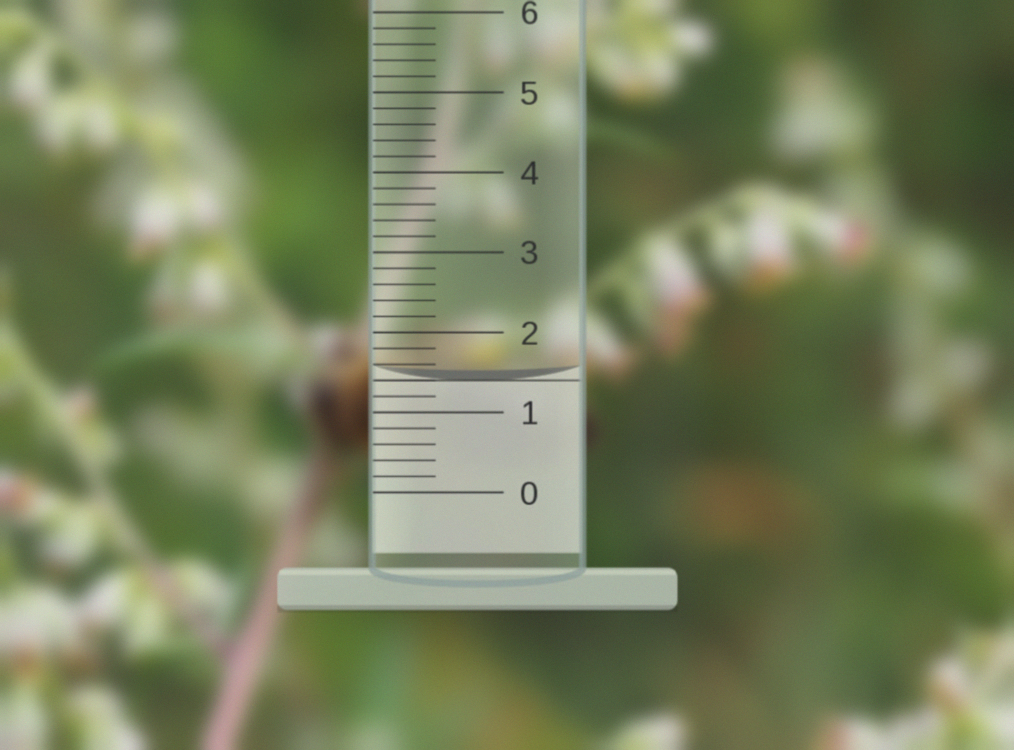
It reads value=1.4 unit=mL
